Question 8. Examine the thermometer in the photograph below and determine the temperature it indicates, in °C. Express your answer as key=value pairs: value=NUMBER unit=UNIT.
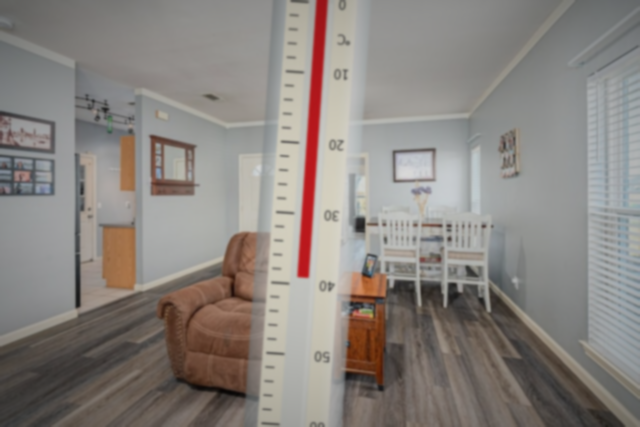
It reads value=39 unit=°C
